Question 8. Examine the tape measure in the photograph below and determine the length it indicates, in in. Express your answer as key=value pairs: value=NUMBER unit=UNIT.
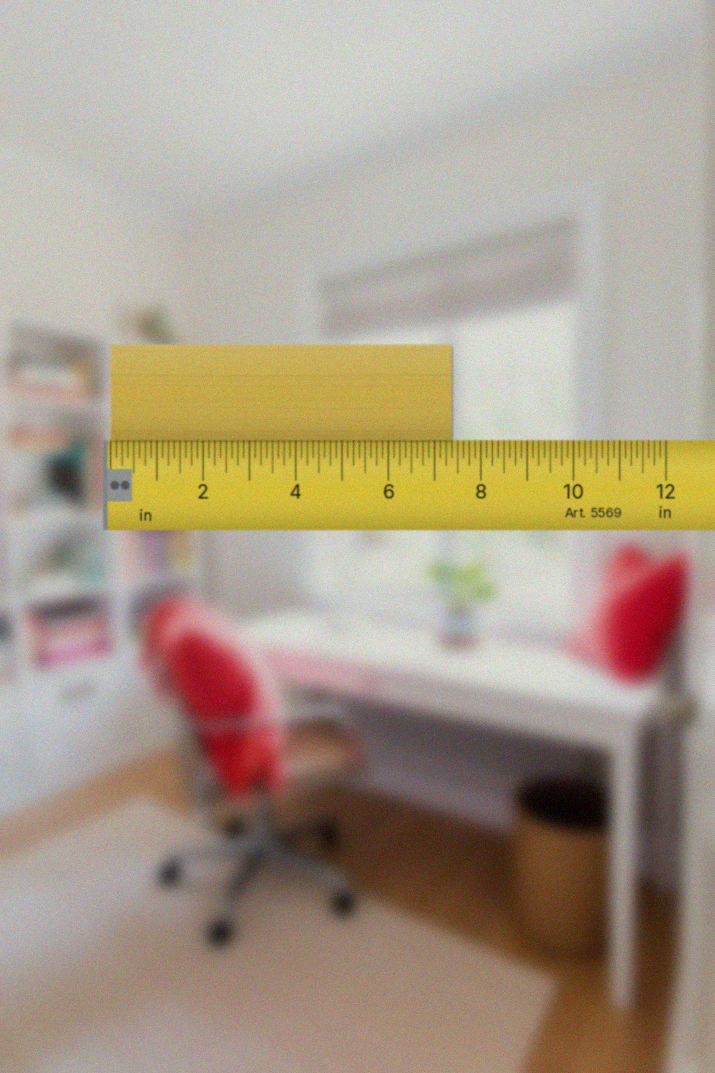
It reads value=7.375 unit=in
